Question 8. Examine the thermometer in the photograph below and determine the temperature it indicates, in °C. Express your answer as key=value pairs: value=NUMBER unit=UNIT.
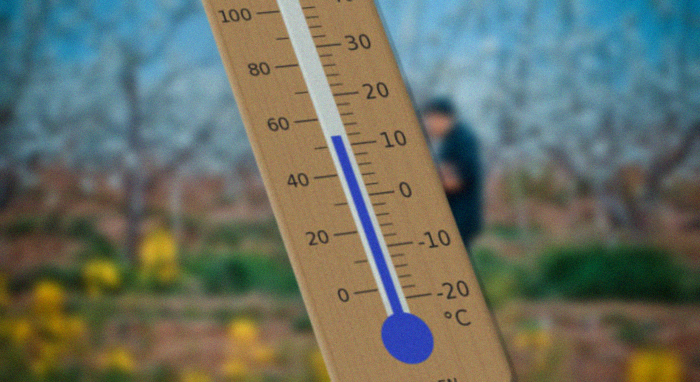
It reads value=12 unit=°C
